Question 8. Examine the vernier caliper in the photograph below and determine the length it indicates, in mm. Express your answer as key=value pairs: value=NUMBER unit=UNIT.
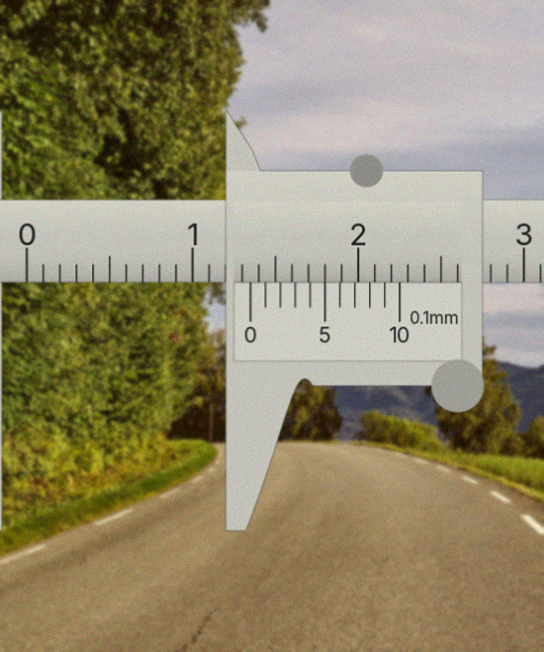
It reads value=13.5 unit=mm
